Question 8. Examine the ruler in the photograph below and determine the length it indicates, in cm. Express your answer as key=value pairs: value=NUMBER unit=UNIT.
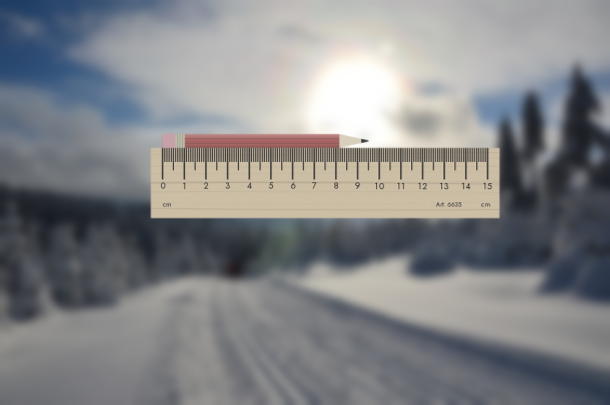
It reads value=9.5 unit=cm
